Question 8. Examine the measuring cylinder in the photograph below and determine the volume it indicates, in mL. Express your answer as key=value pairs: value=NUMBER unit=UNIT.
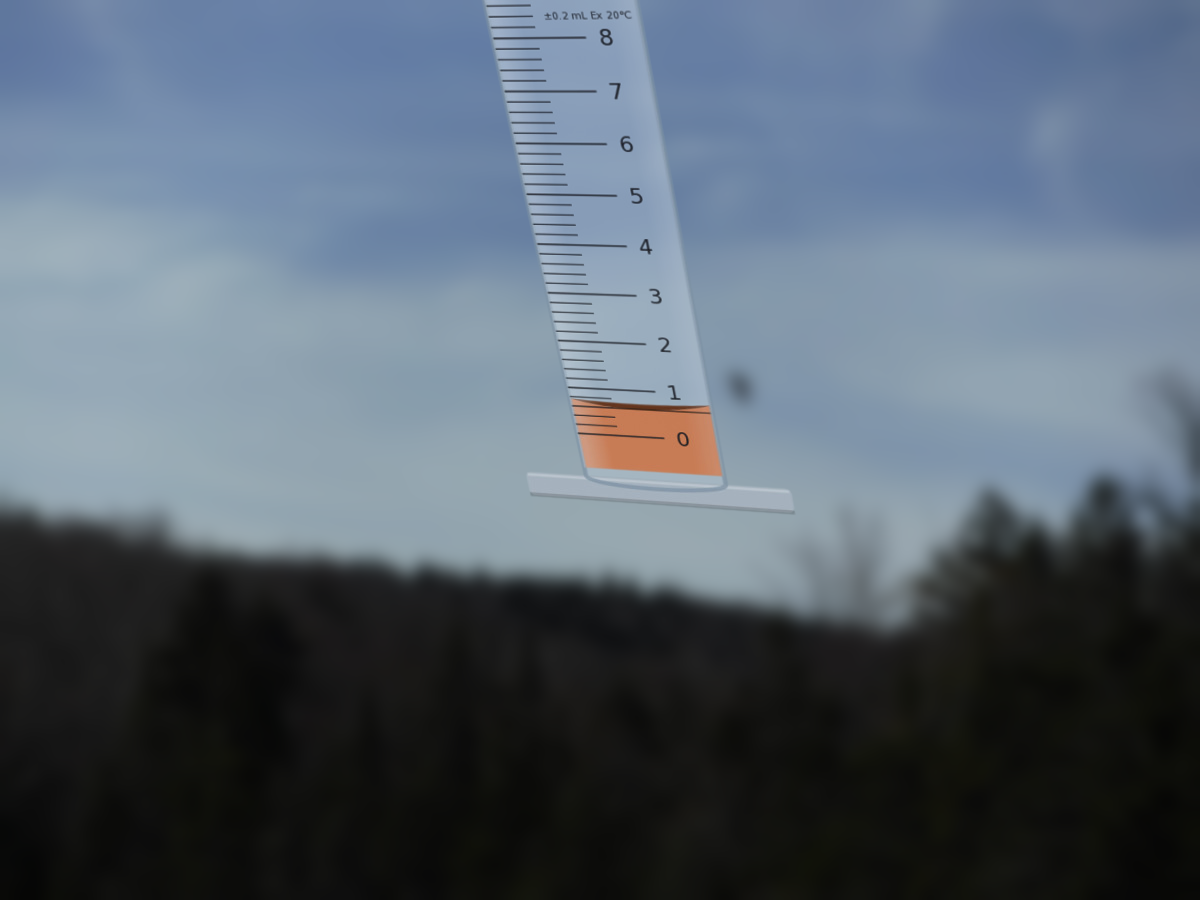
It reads value=0.6 unit=mL
